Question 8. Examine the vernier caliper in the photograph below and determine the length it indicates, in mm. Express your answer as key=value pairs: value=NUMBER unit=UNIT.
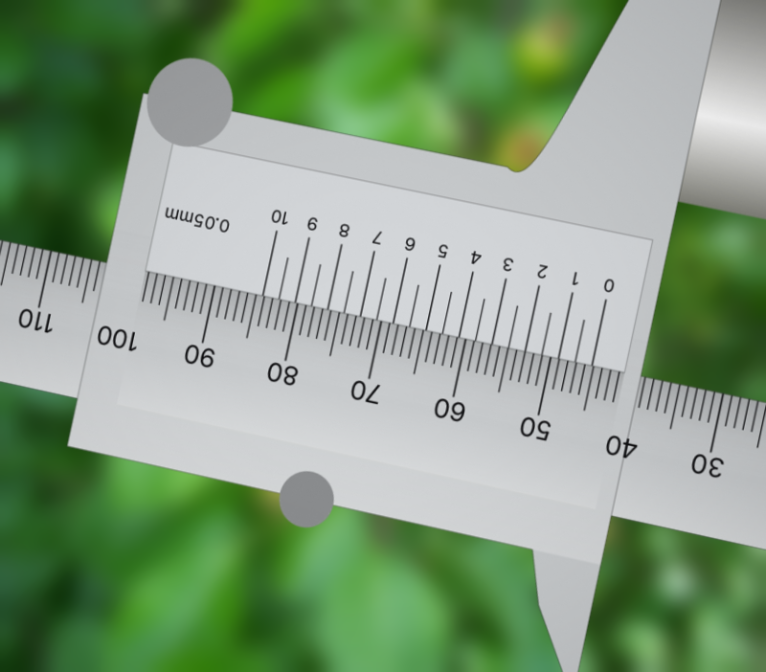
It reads value=45.2 unit=mm
